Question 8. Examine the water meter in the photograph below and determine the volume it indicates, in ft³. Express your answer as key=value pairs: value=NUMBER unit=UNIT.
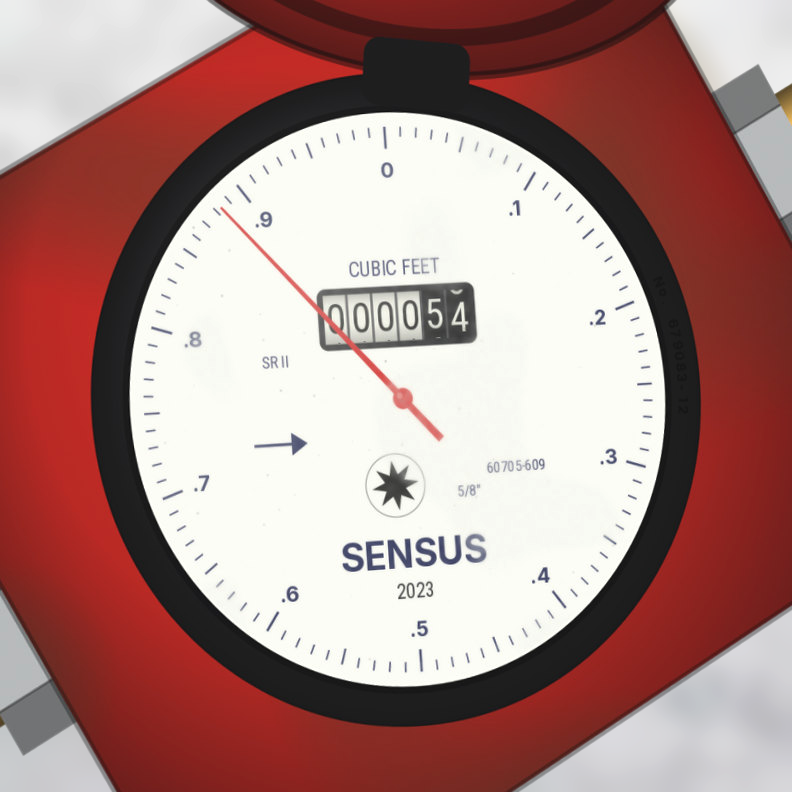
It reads value=53.88 unit=ft³
